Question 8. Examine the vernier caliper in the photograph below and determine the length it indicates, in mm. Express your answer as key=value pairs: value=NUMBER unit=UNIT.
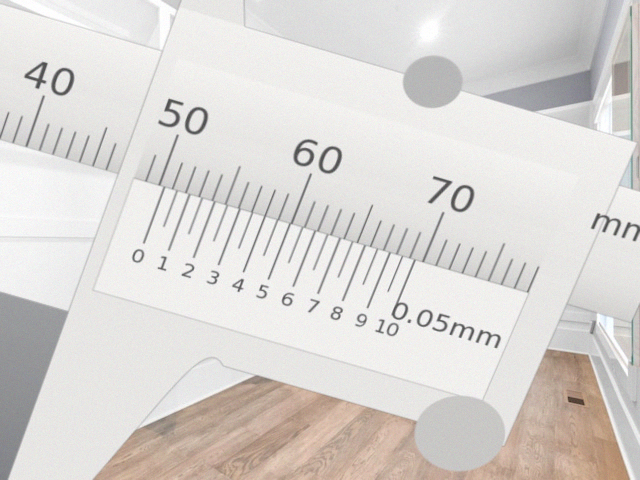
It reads value=50.4 unit=mm
